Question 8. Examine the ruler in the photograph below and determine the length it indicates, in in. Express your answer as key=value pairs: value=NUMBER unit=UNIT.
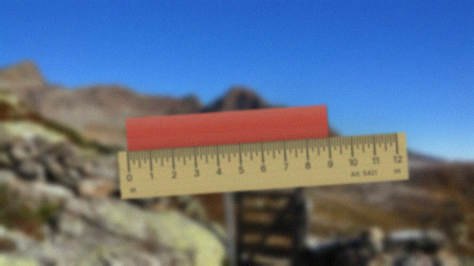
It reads value=9 unit=in
